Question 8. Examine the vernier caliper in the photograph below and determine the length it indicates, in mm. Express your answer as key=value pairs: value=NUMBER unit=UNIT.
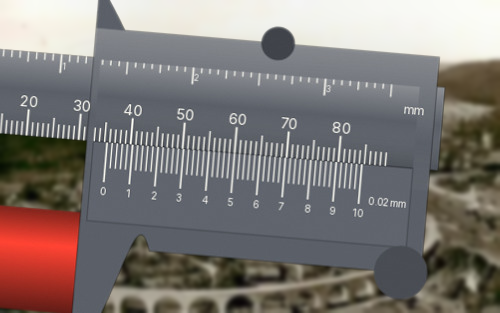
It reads value=35.5 unit=mm
